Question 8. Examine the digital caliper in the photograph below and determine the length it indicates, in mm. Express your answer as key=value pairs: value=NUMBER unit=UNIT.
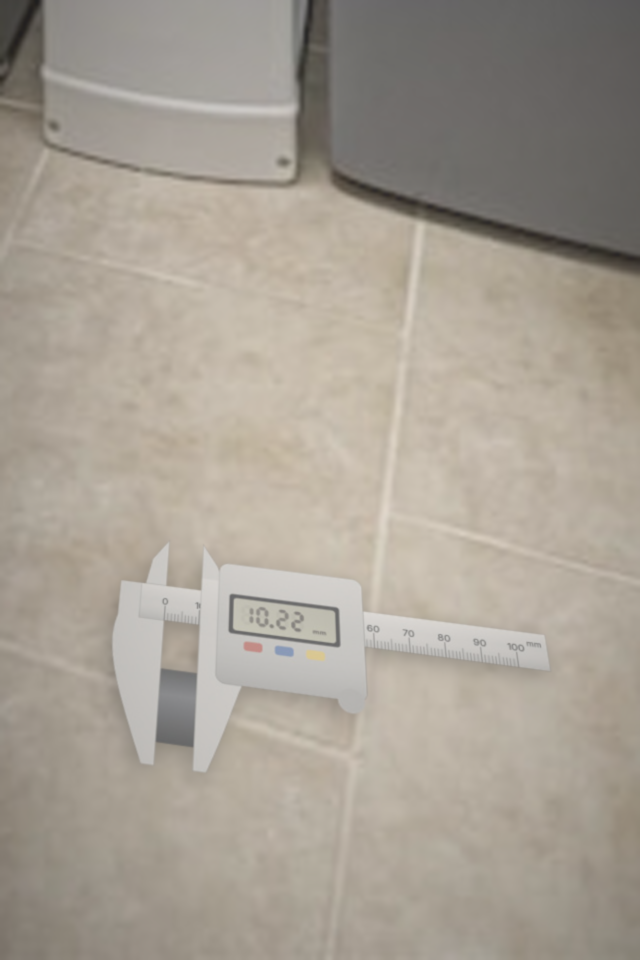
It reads value=10.22 unit=mm
